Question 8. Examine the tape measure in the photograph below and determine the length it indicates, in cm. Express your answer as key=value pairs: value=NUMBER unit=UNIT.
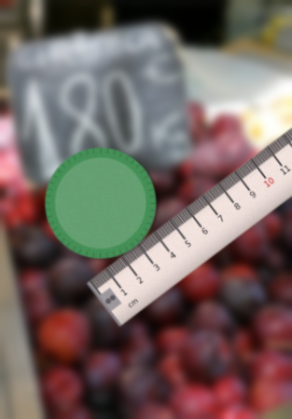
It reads value=5.5 unit=cm
